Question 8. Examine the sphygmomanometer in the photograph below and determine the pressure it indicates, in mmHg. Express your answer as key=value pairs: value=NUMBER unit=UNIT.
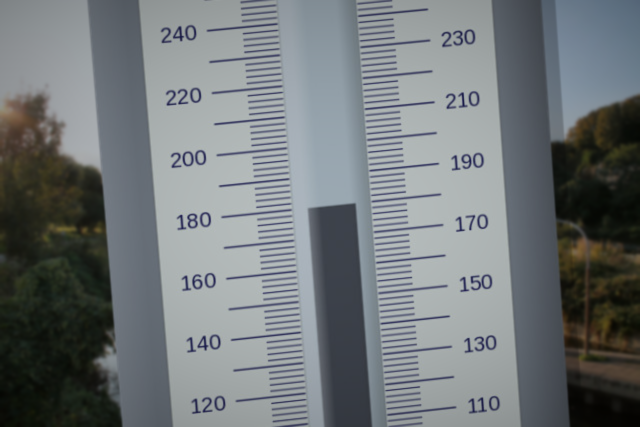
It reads value=180 unit=mmHg
